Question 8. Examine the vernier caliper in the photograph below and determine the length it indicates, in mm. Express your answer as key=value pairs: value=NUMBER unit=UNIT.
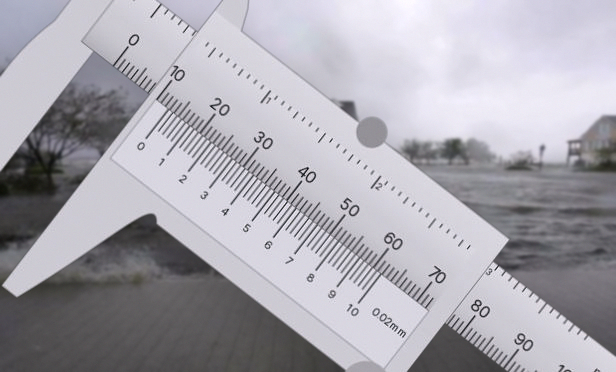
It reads value=12.8 unit=mm
